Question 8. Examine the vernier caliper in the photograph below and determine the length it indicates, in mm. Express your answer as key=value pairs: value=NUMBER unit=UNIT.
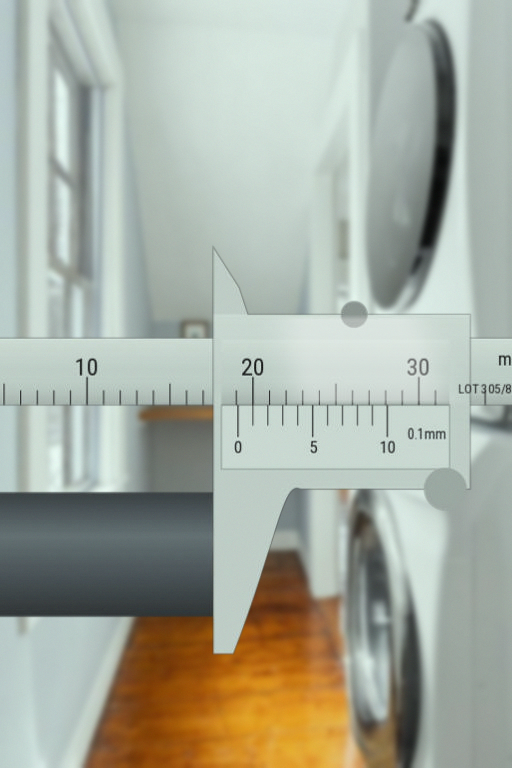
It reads value=19.1 unit=mm
